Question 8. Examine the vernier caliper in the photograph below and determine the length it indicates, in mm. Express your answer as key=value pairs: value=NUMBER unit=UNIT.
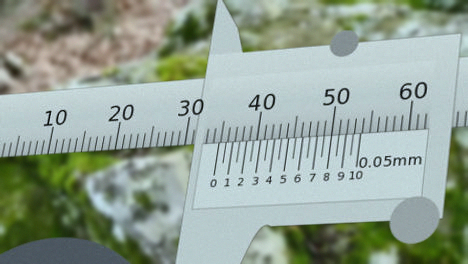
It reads value=34.8 unit=mm
